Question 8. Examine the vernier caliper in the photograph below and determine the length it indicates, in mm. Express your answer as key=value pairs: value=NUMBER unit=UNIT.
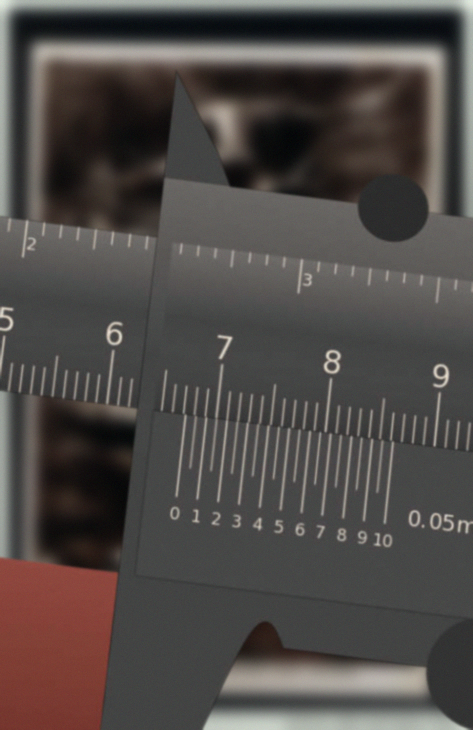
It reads value=67.2 unit=mm
